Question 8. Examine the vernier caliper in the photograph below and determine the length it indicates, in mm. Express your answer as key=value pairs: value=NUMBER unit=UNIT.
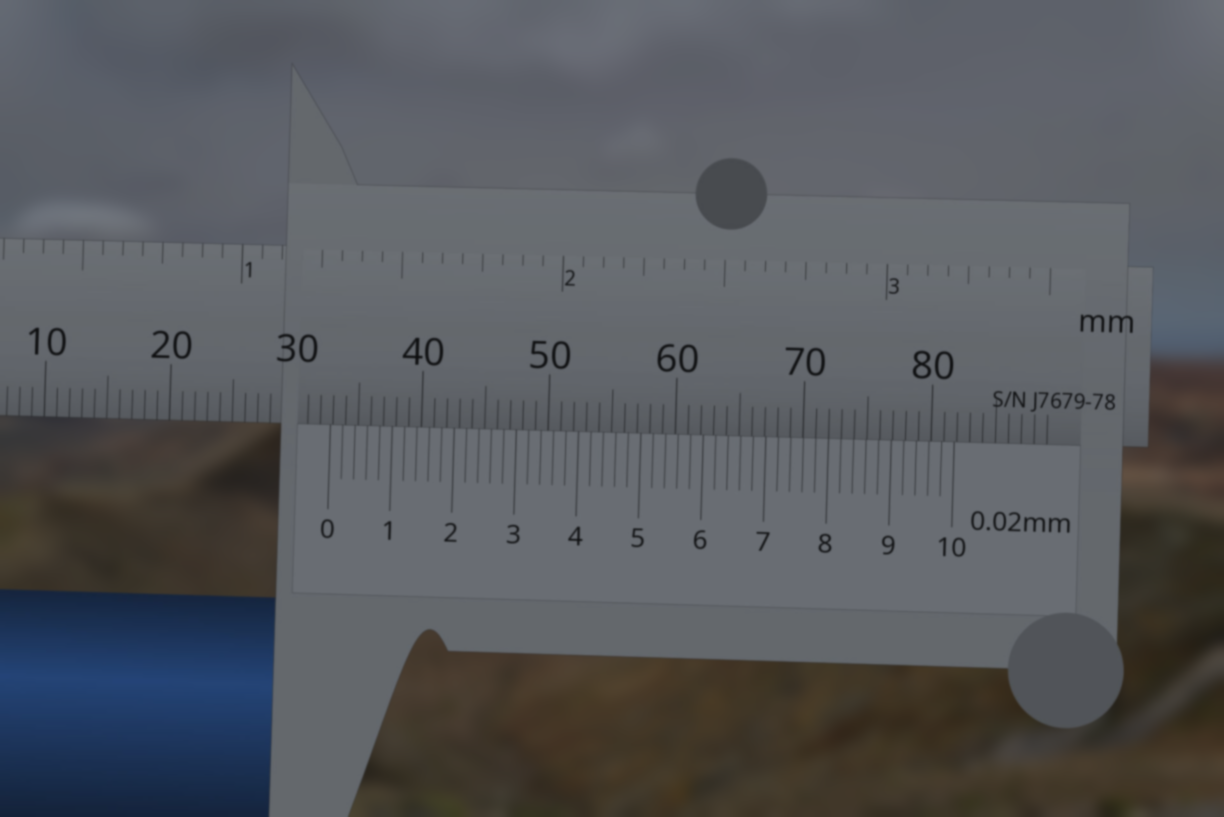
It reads value=32.8 unit=mm
